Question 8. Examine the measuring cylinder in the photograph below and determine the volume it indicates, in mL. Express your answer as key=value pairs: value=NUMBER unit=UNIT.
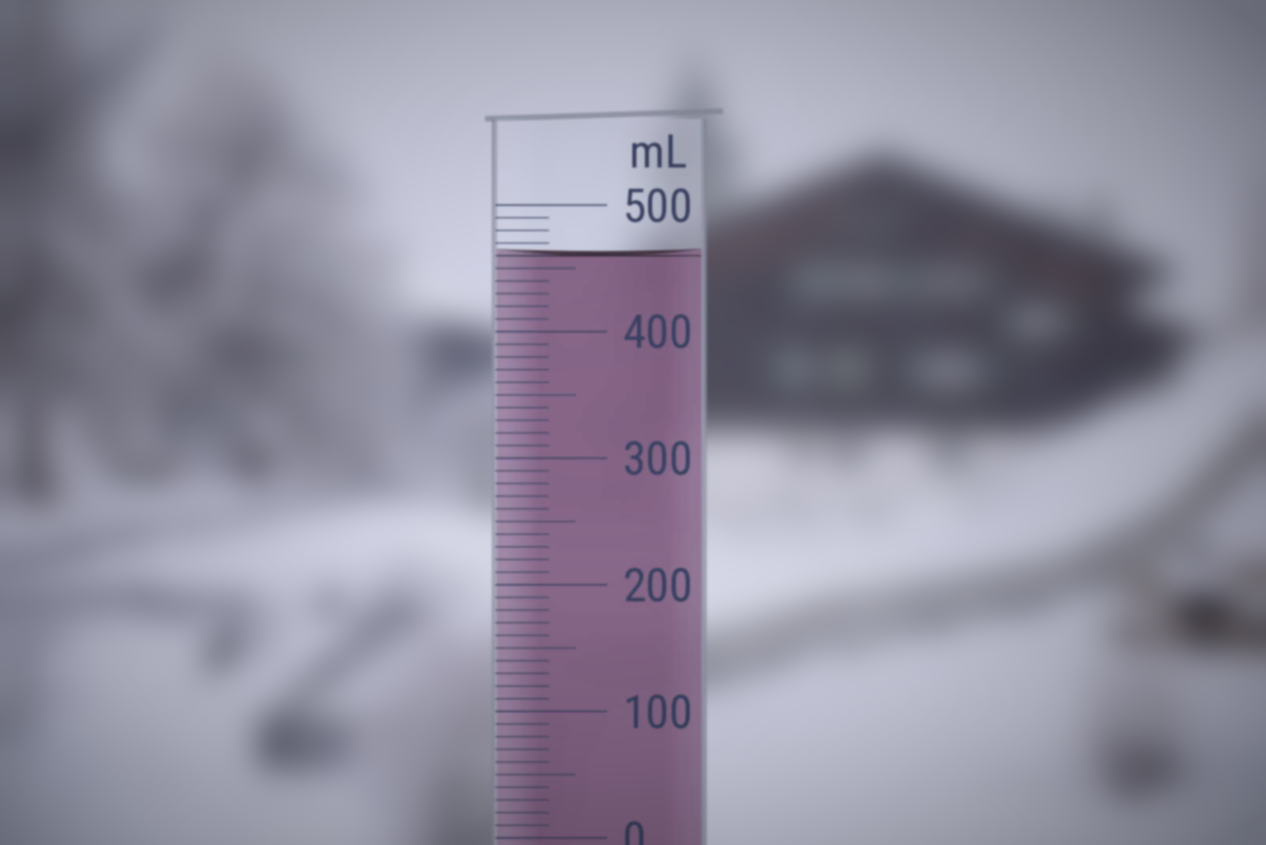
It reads value=460 unit=mL
